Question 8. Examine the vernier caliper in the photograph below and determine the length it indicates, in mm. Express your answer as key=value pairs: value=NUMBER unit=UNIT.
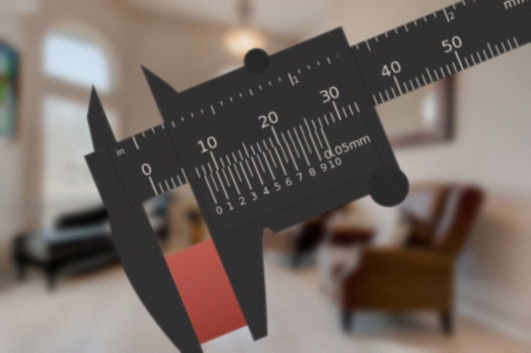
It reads value=7.8 unit=mm
